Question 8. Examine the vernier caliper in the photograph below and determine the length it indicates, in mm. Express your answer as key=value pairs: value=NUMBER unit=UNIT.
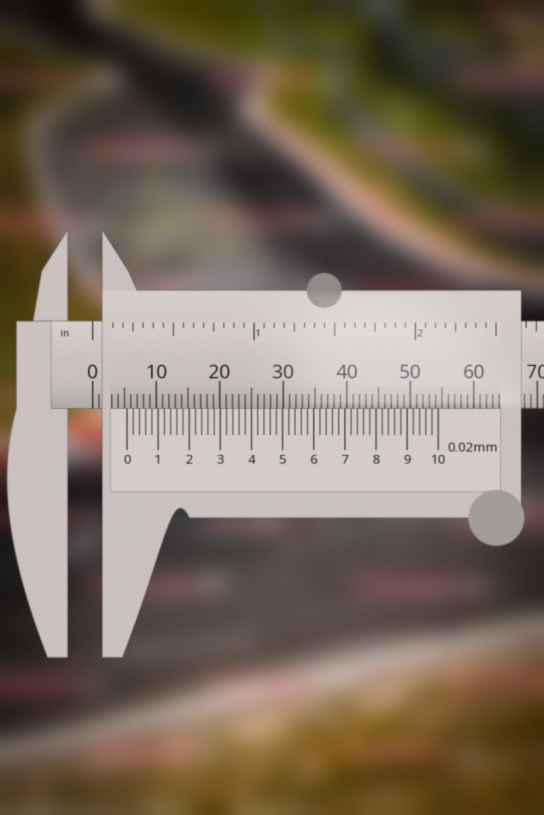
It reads value=5.4 unit=mm
